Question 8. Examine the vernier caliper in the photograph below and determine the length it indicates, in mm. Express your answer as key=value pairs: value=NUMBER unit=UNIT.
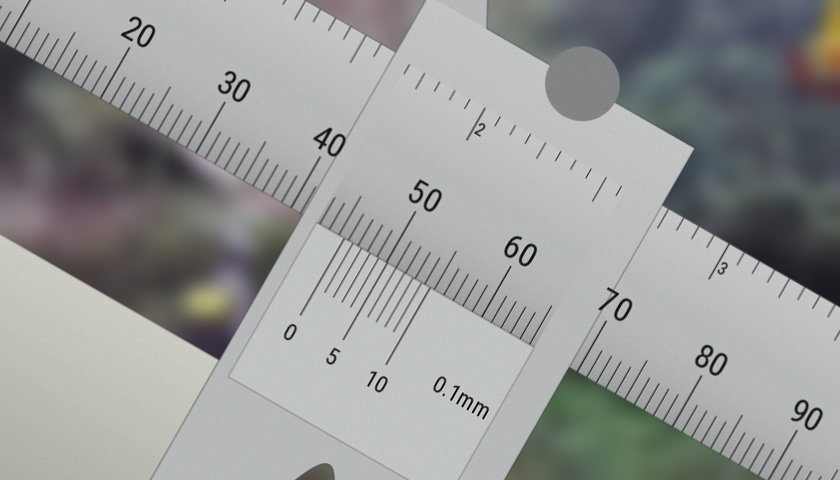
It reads value=45.6 unit=mm
